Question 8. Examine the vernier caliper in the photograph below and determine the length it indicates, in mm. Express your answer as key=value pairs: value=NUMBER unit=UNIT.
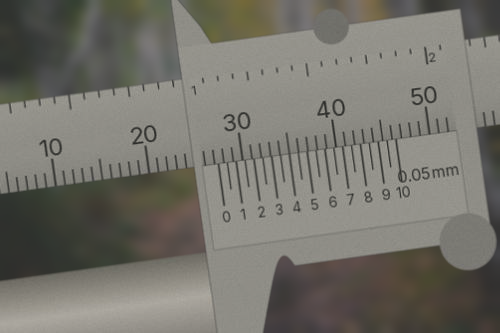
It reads value=27.4 unit=mm
